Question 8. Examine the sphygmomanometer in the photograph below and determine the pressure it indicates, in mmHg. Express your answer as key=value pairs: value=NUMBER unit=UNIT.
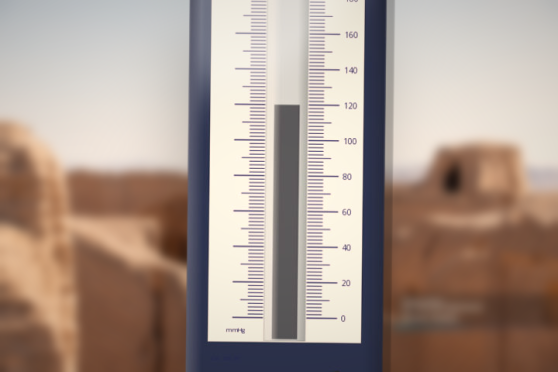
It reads value=120 unit=mmHg
